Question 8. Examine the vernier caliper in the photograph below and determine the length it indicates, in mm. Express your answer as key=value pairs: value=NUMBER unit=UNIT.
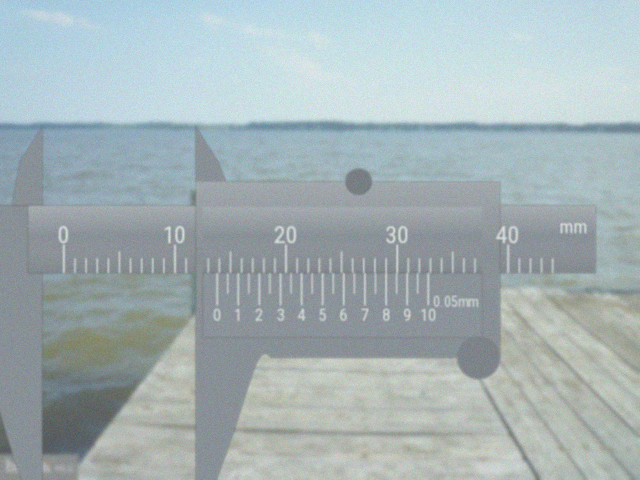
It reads value=13.8 unit=mm
